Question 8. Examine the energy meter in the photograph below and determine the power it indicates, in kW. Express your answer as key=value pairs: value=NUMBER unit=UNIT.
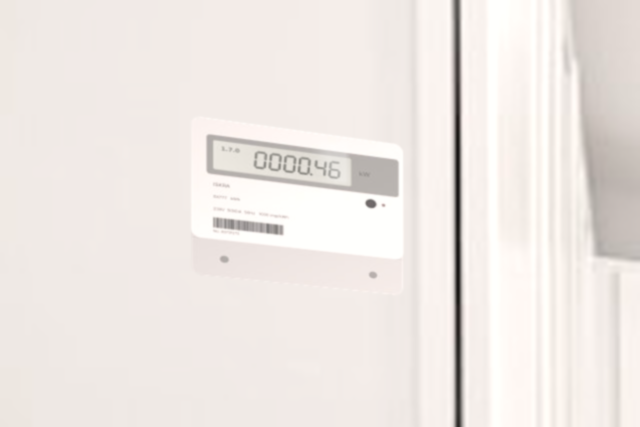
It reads value=0.46 unit=kW
